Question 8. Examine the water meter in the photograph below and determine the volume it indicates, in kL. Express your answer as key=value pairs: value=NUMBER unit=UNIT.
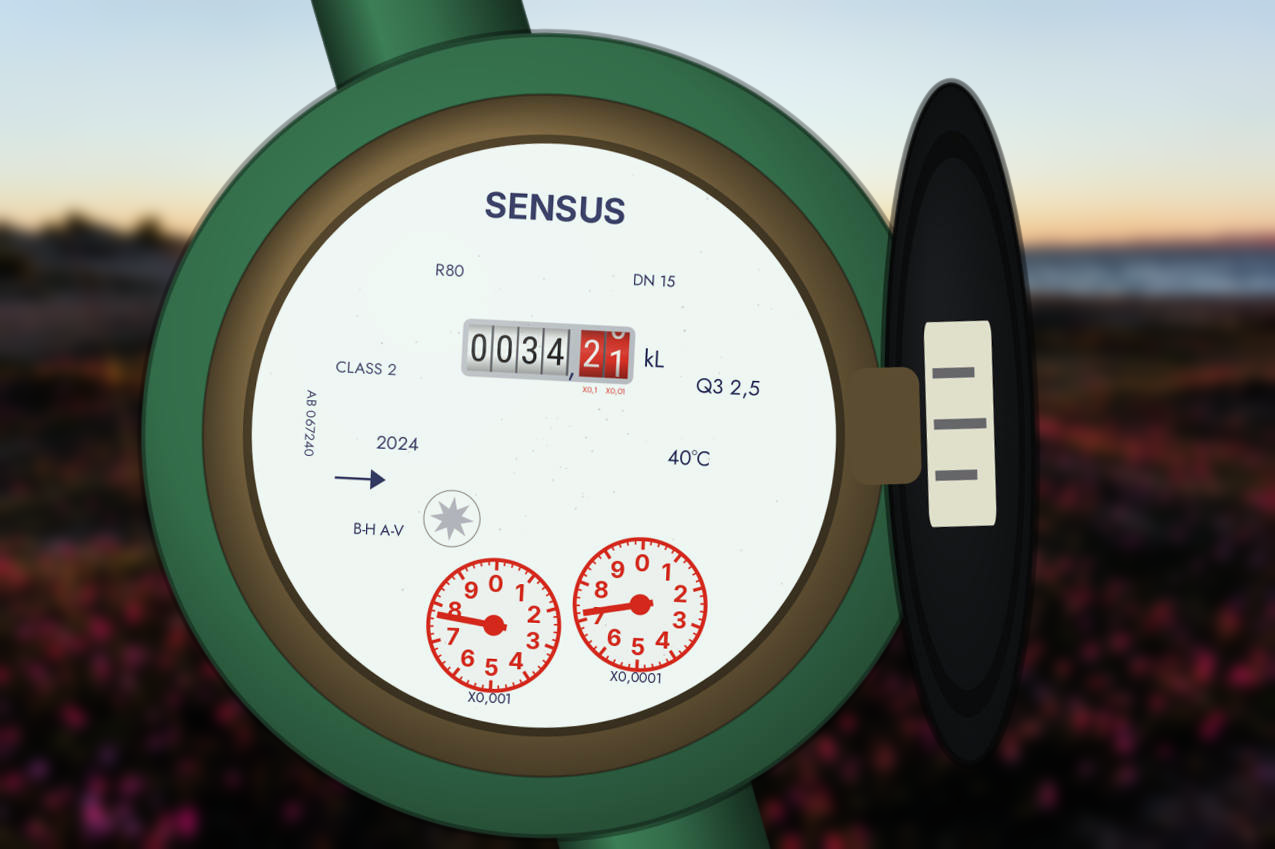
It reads value=34.2077 unit=kL
